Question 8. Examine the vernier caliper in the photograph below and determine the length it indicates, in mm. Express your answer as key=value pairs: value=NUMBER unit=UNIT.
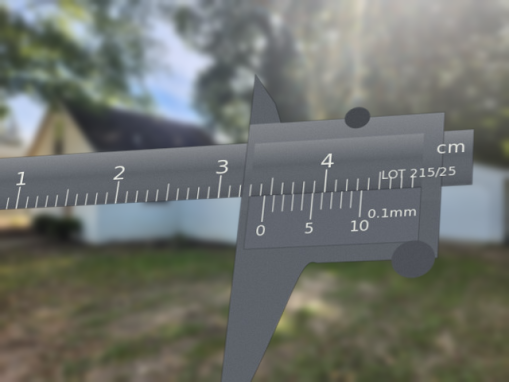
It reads value=34.4 unit=mm
